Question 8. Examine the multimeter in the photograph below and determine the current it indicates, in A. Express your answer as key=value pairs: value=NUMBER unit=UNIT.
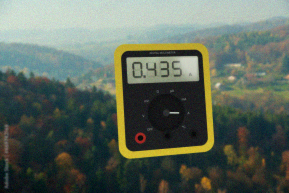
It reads value=0.435 unit=A
